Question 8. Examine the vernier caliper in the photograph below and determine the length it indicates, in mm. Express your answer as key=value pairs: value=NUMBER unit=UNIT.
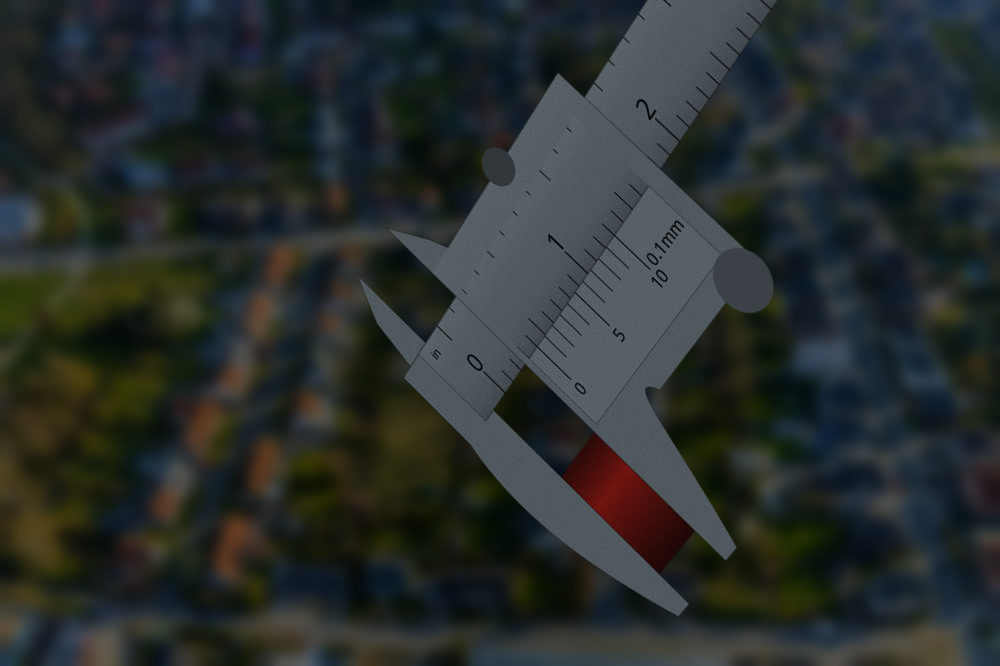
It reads value=4.0 unit=mm
